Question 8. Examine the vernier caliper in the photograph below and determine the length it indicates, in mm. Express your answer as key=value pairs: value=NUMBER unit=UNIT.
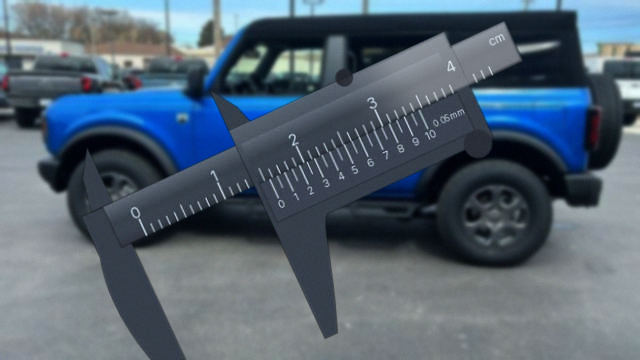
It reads value=15.6 unit=mm
